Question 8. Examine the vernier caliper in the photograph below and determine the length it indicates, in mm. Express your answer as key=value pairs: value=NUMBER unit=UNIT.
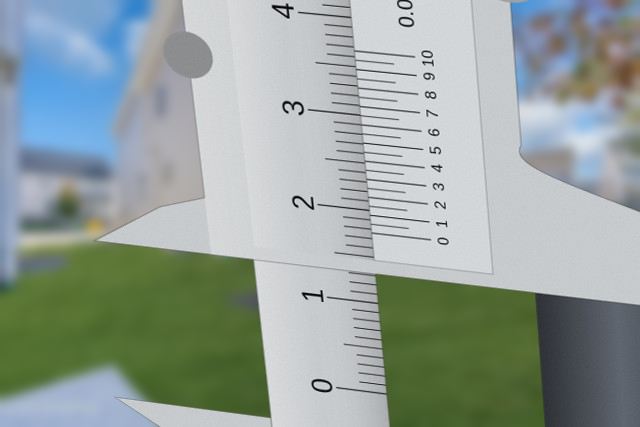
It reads value=17.6 unit=mm
